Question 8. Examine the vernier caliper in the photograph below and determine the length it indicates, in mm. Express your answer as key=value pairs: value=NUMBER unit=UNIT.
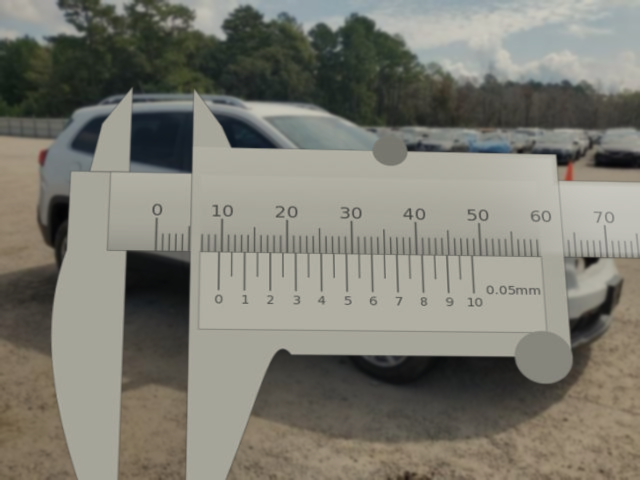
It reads value=9.6 unit=mm
